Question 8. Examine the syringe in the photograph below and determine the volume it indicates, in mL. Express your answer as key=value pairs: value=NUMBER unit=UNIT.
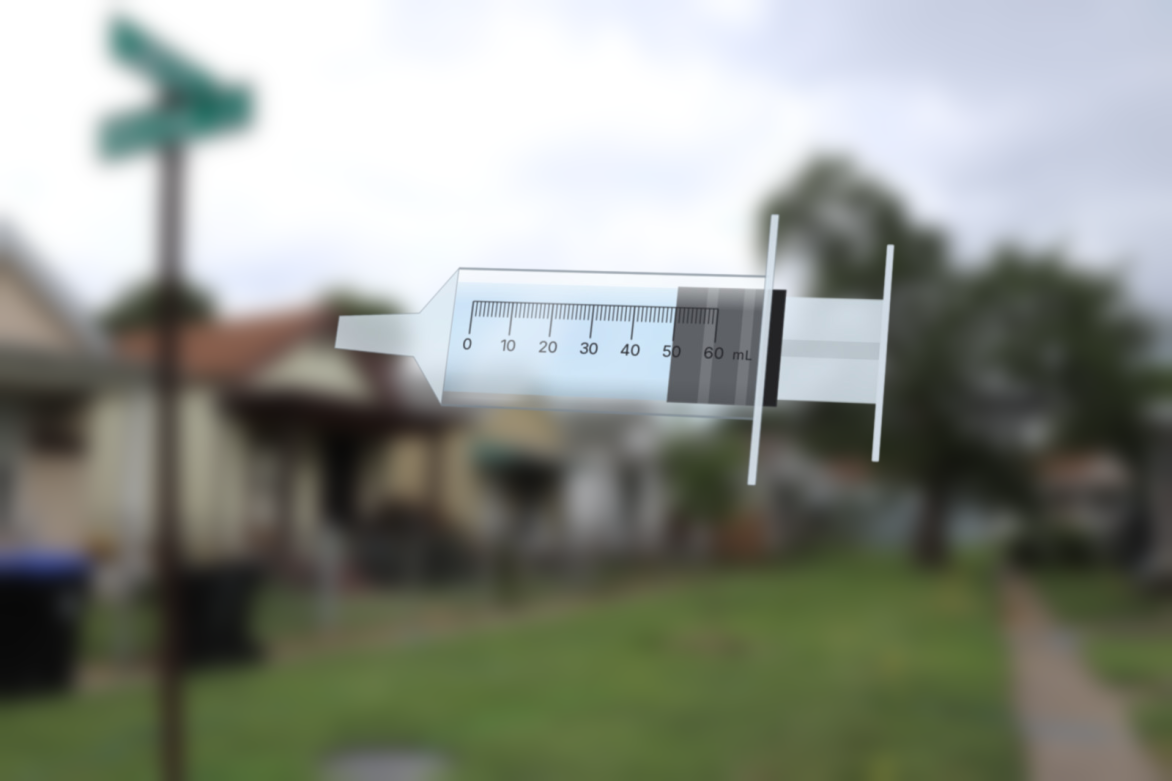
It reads value=50 unit=mL
